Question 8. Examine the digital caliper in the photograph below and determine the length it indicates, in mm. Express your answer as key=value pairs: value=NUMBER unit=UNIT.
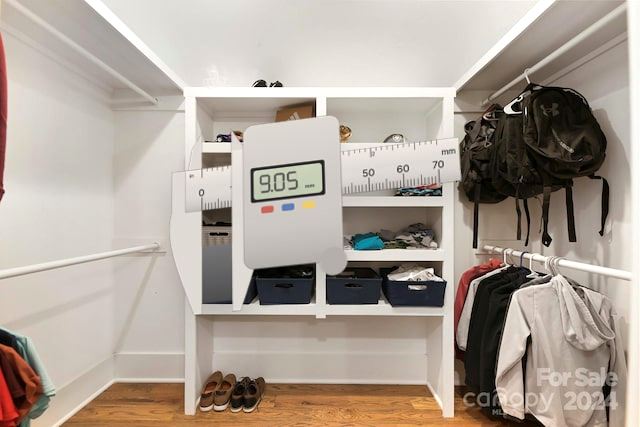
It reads value=9.05 unit=mm
